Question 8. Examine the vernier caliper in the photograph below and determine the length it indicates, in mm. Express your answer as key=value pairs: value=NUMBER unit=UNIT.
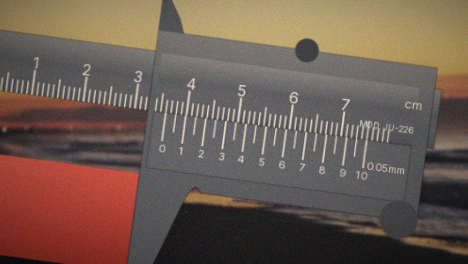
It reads value=36.0 unit=mm
